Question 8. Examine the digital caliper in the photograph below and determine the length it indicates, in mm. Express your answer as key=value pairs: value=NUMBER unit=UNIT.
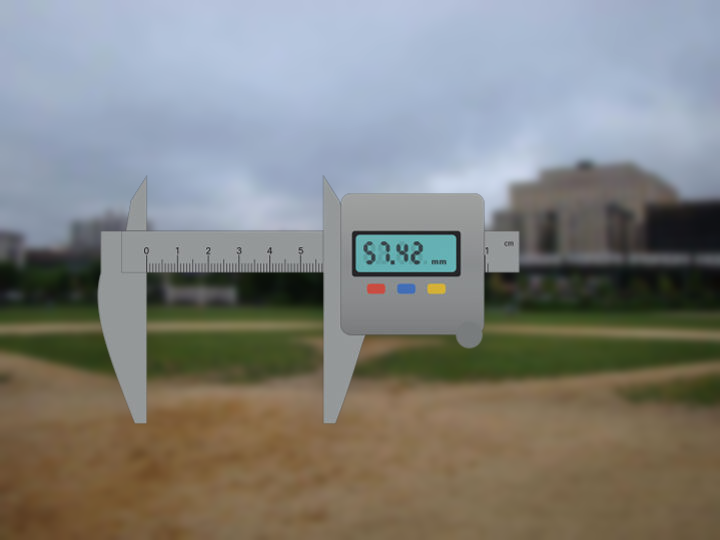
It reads value=57.42 unit=mm
